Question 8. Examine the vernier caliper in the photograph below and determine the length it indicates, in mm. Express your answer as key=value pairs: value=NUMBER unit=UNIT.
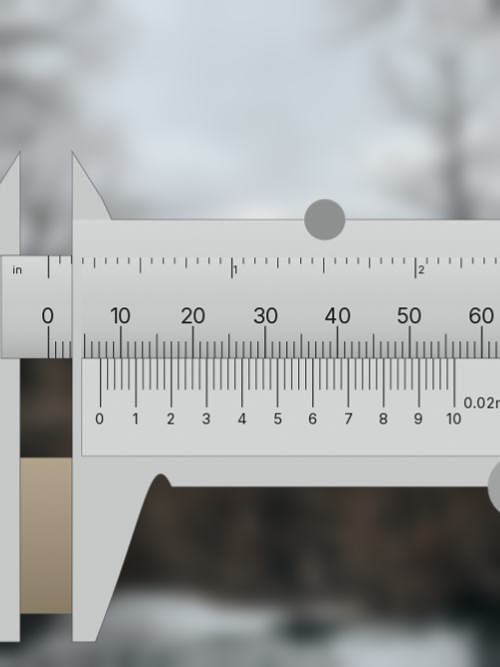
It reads value=7.2 unit=mm
